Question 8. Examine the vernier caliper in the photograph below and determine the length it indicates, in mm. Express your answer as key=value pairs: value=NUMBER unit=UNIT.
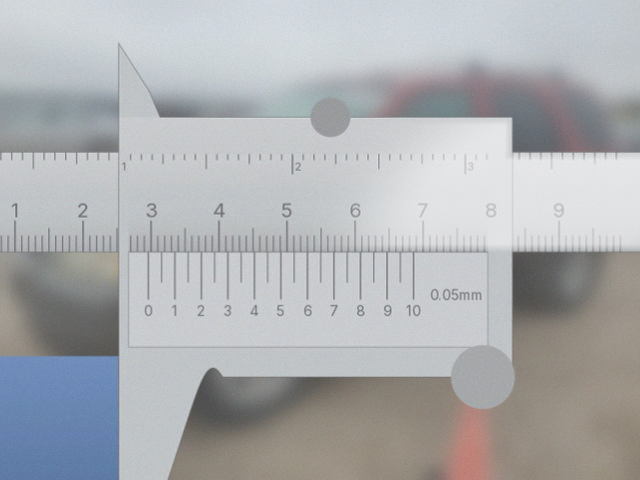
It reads value=29.6 unit=mm
